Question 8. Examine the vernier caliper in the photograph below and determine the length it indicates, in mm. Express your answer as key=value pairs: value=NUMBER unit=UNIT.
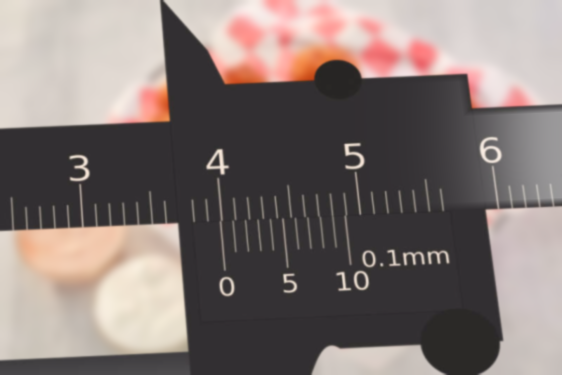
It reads value=39.9 unit=mm
